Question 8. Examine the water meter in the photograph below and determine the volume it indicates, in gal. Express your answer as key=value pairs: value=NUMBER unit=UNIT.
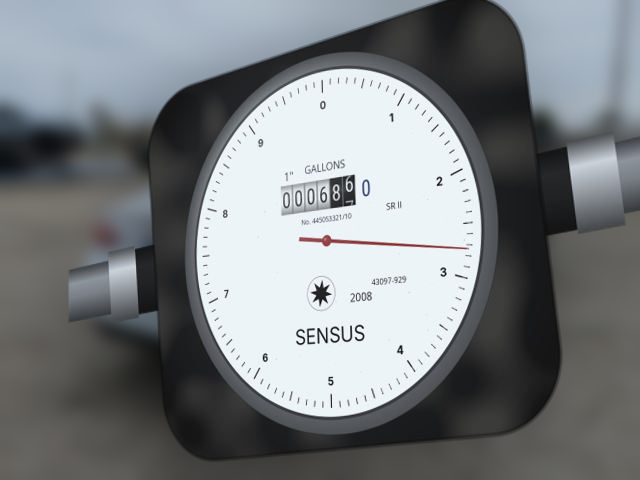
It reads value=6862.7 unit=gal
